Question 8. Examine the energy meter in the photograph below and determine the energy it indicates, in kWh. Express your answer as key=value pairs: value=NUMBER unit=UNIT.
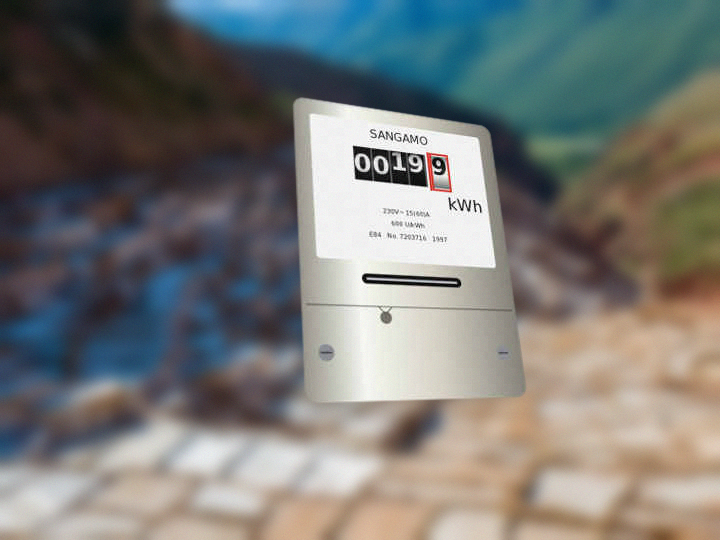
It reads value=19.9 unit=kWh
